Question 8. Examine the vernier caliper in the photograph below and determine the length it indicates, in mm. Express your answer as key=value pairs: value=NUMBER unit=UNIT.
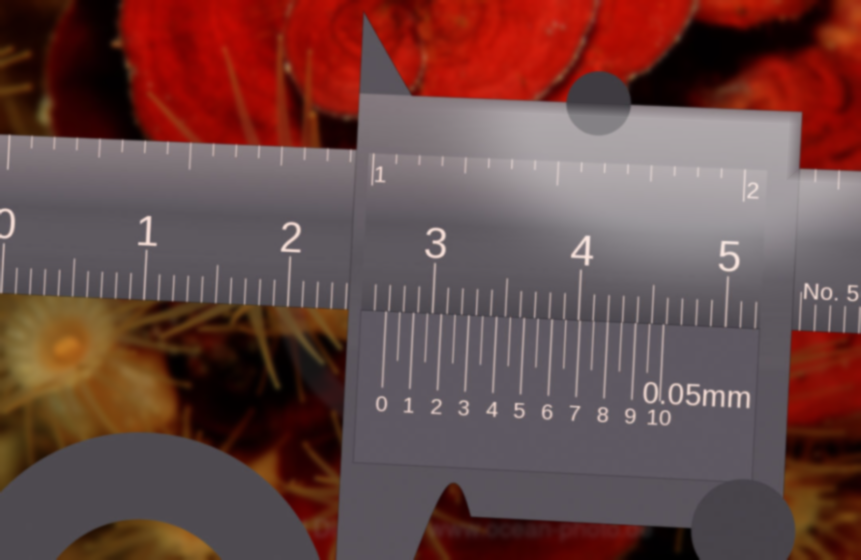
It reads value=26.8 unit=mm
